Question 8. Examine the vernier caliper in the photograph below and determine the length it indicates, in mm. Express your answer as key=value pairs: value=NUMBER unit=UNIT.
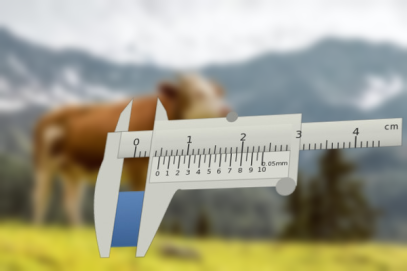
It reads value=4.8 unit=mm
